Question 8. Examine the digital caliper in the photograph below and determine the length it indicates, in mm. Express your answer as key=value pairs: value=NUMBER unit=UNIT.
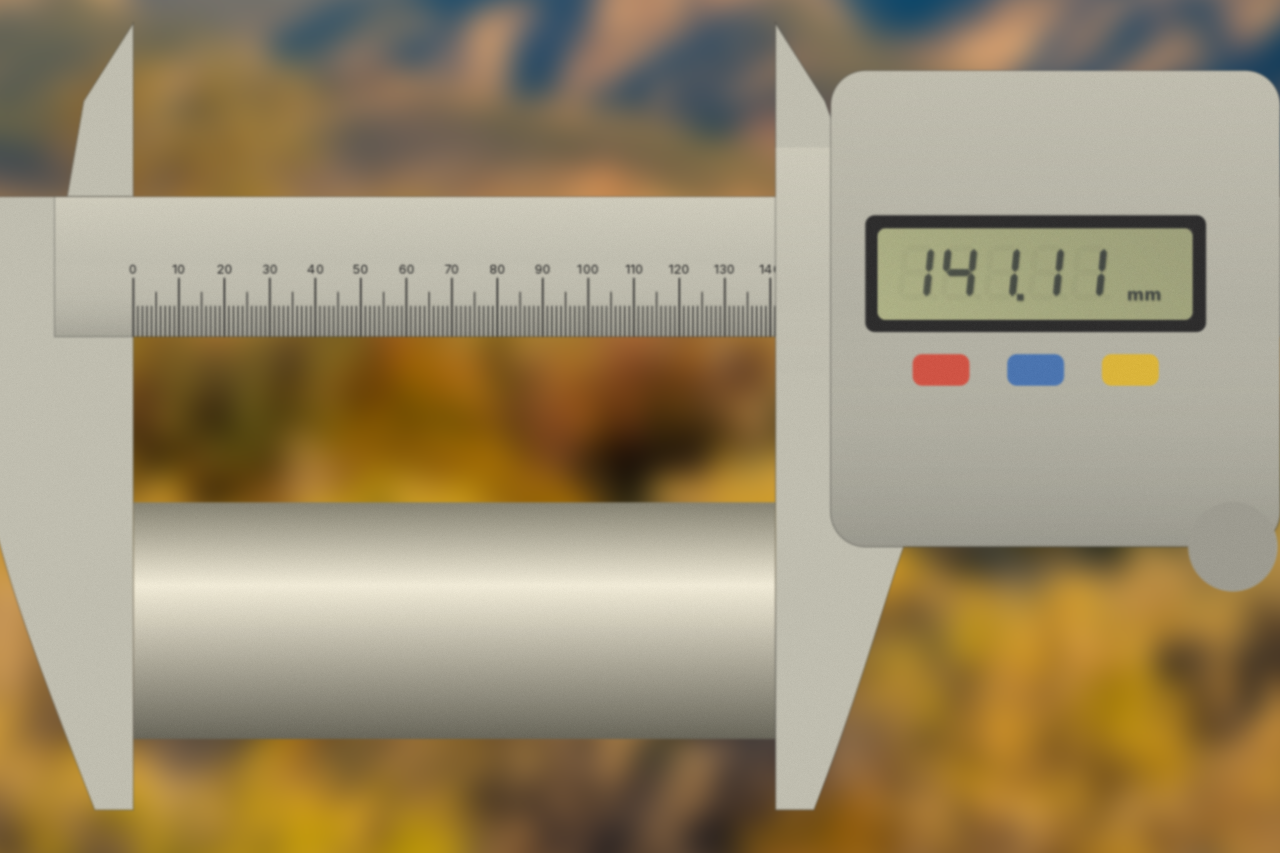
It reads value=141.11 unit=mm
